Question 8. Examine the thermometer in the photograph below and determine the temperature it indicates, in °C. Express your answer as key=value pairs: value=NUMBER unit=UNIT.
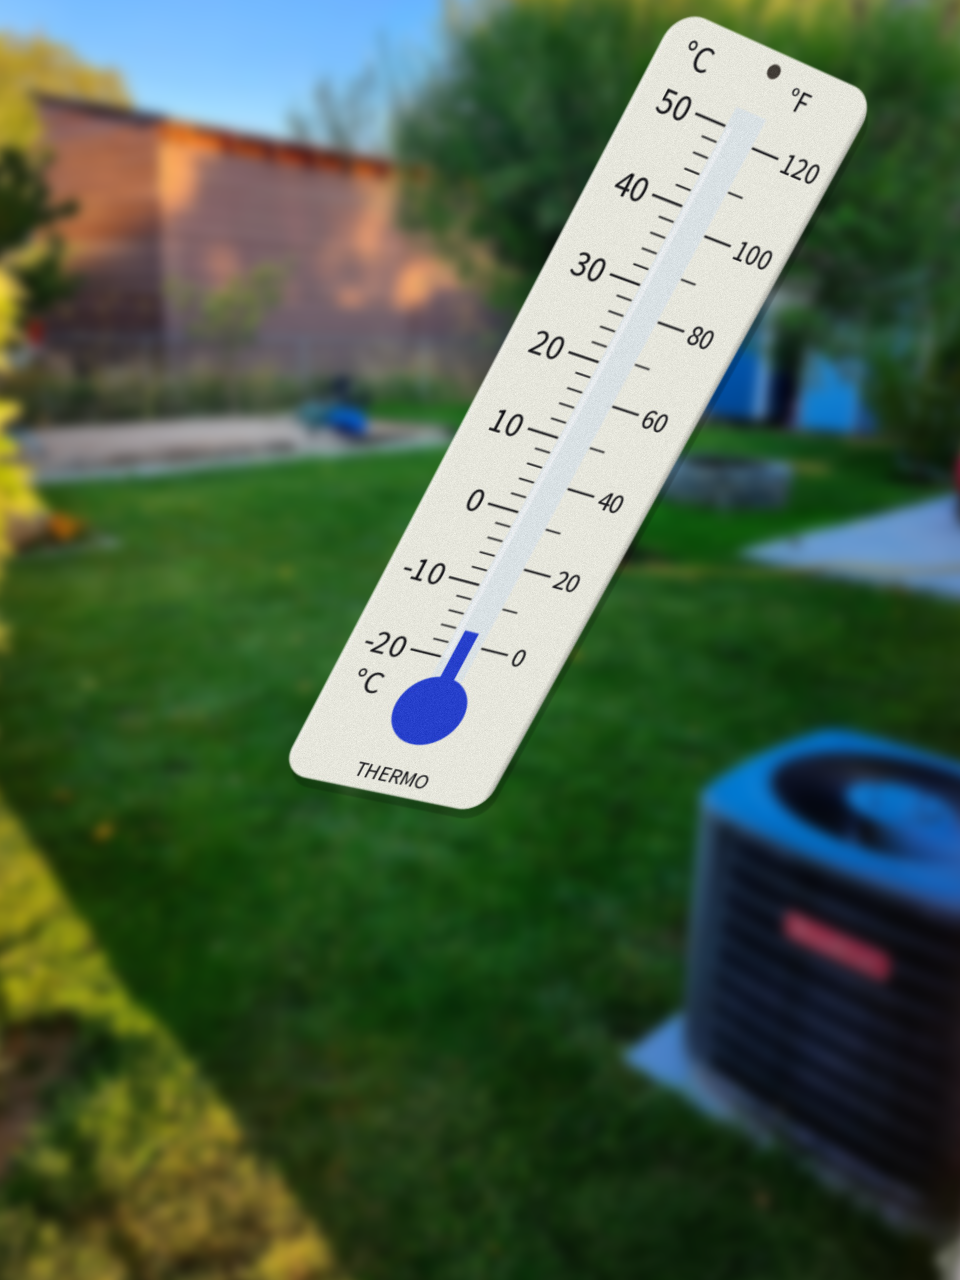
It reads value=-16 unit=°C
